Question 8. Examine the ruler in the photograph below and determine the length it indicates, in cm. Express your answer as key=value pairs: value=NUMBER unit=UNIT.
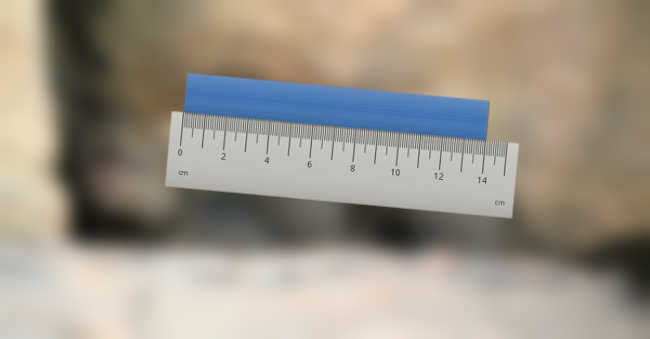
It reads value=14 unit=cm
